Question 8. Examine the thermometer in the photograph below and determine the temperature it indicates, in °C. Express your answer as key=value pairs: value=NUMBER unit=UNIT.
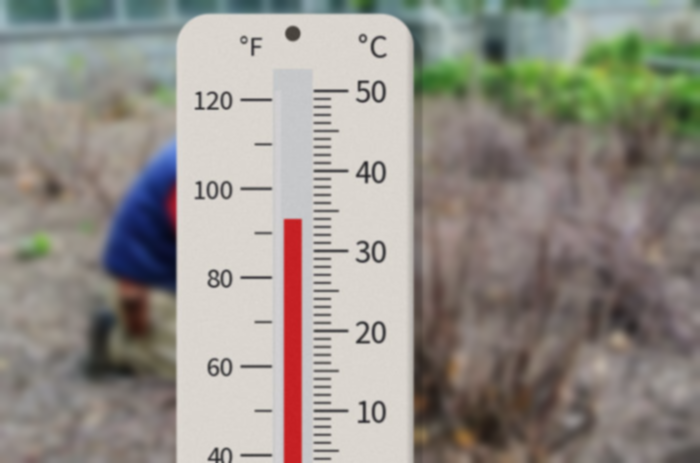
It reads value=34 unit=°C
